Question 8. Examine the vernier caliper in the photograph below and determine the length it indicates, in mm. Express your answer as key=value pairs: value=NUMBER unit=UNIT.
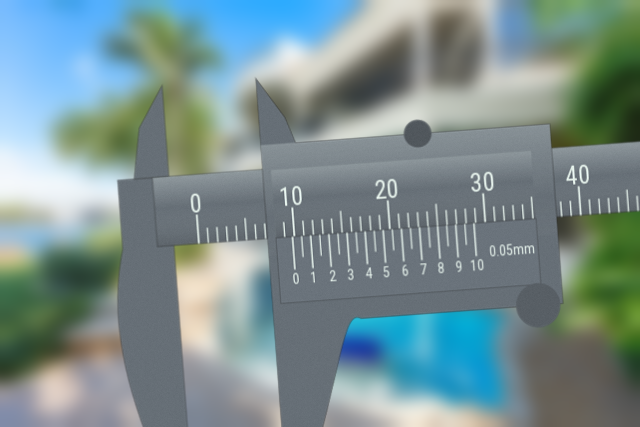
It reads value=9.8 unit=mm
